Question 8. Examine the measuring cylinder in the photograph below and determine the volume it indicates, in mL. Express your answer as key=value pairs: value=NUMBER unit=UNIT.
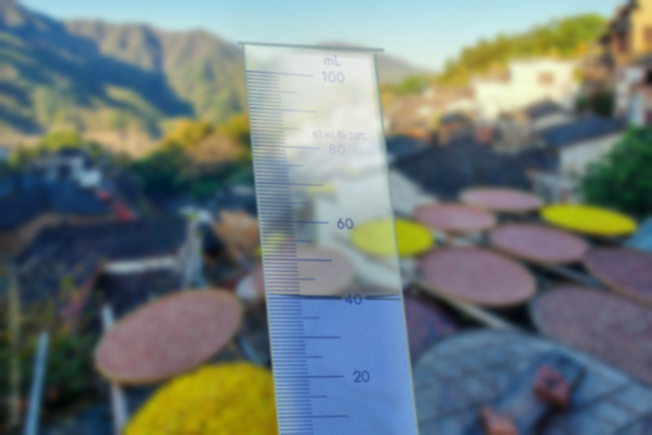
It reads value=40 unit=mL
